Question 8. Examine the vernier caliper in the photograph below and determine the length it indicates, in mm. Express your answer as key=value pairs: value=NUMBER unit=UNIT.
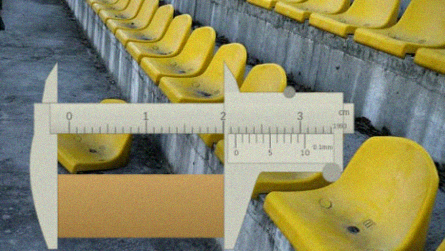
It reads value=21.6 unit=mm
